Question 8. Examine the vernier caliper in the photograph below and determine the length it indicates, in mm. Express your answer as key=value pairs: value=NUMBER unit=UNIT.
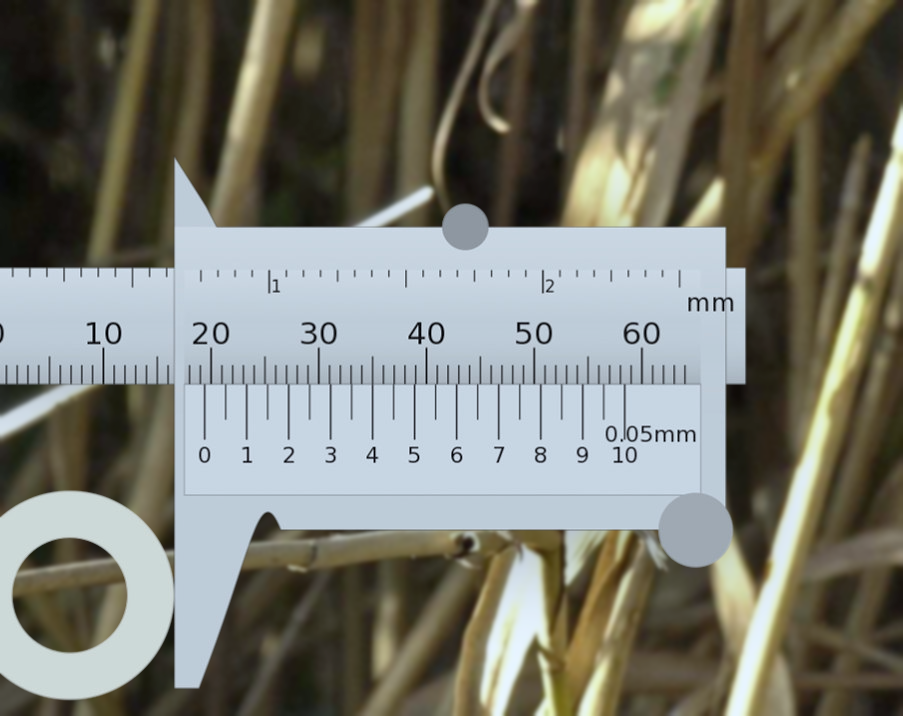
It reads value=19.4 unit=mm
